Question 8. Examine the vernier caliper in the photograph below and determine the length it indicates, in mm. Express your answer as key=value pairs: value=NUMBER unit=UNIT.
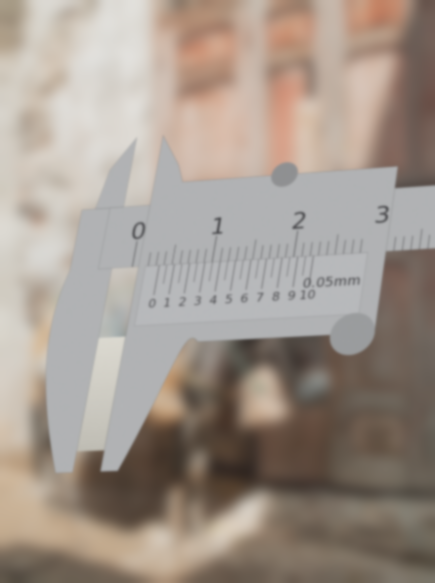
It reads value=3.4 unit=mm
